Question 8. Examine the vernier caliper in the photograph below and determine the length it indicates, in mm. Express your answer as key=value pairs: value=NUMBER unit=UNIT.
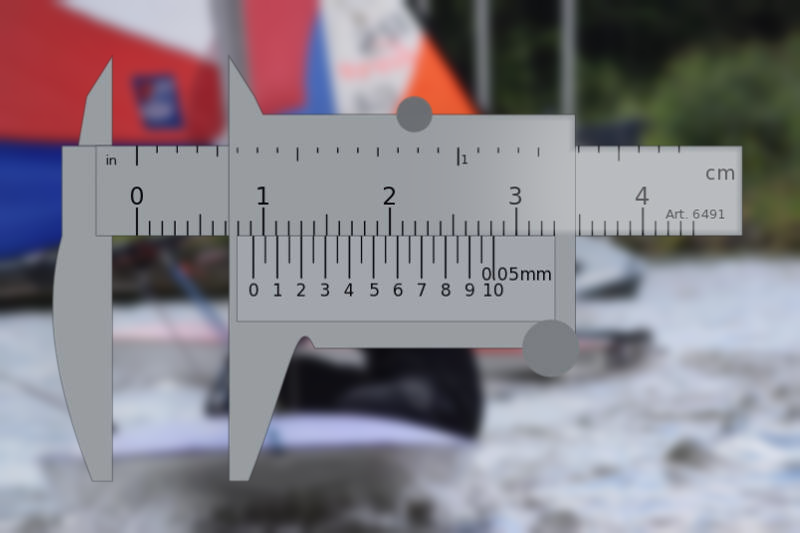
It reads value=9.2 unit=mm
